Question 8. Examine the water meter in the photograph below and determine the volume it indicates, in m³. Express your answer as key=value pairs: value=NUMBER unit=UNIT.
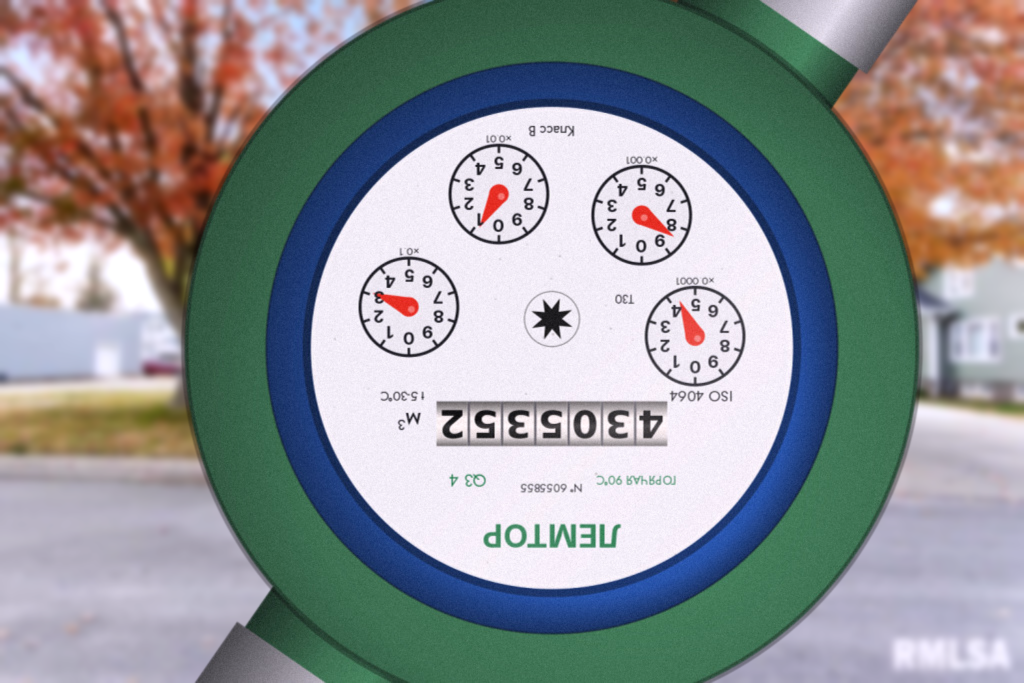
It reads value=4305352.3084 unit=m³
